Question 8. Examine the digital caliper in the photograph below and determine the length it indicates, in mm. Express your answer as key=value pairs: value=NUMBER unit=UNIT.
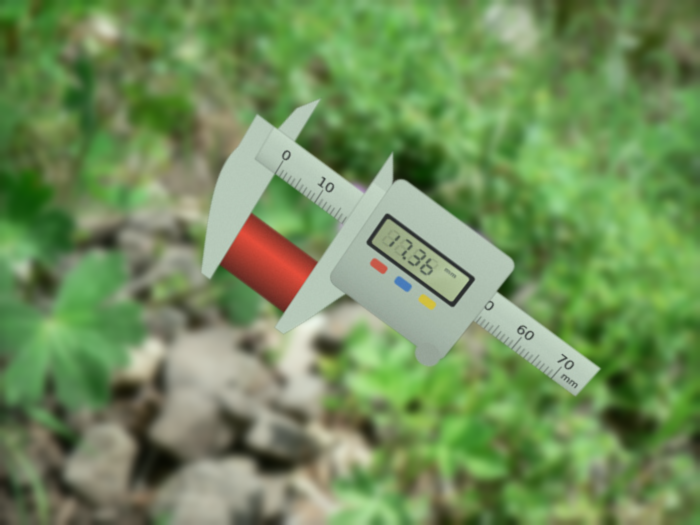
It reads value=17.36 unit=mm
